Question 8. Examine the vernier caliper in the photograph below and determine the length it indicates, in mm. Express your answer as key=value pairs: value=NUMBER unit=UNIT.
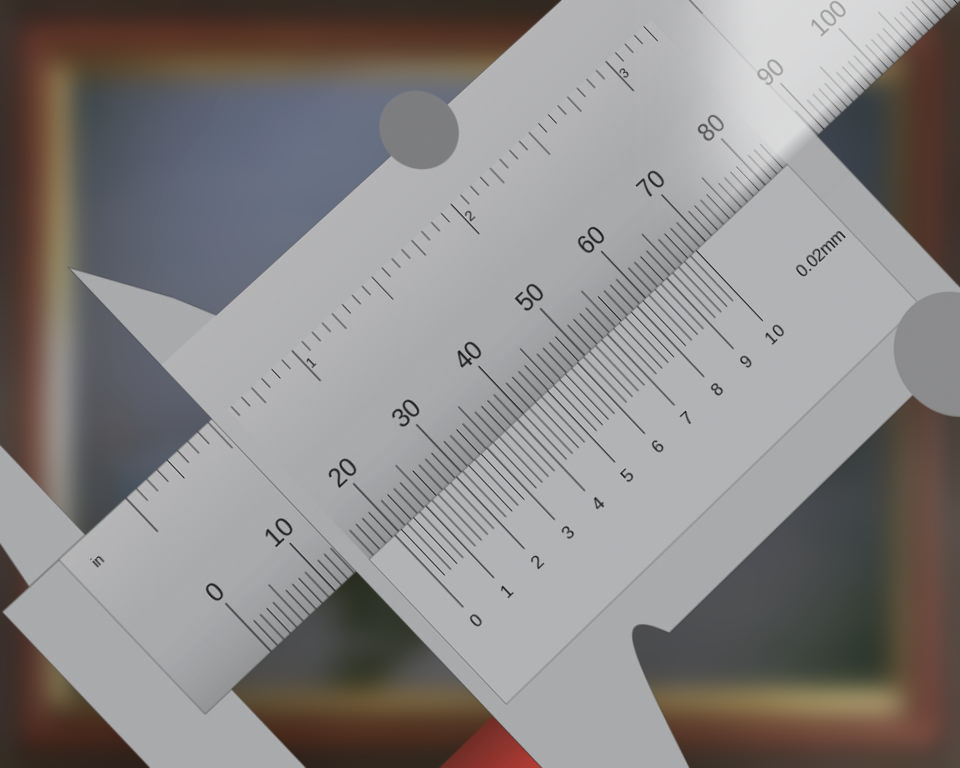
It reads value=19.4 unit=mm
